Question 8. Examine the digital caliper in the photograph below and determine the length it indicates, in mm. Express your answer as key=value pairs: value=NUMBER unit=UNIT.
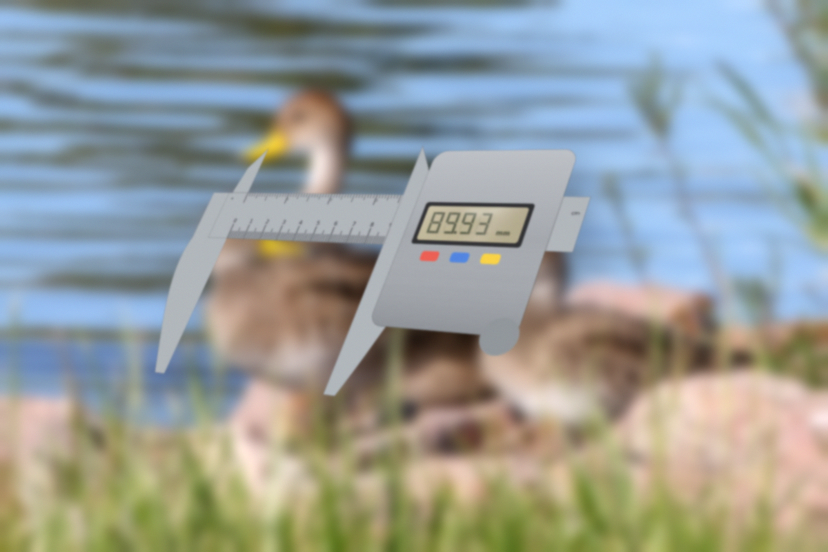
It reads value=89.93 unit=mm
